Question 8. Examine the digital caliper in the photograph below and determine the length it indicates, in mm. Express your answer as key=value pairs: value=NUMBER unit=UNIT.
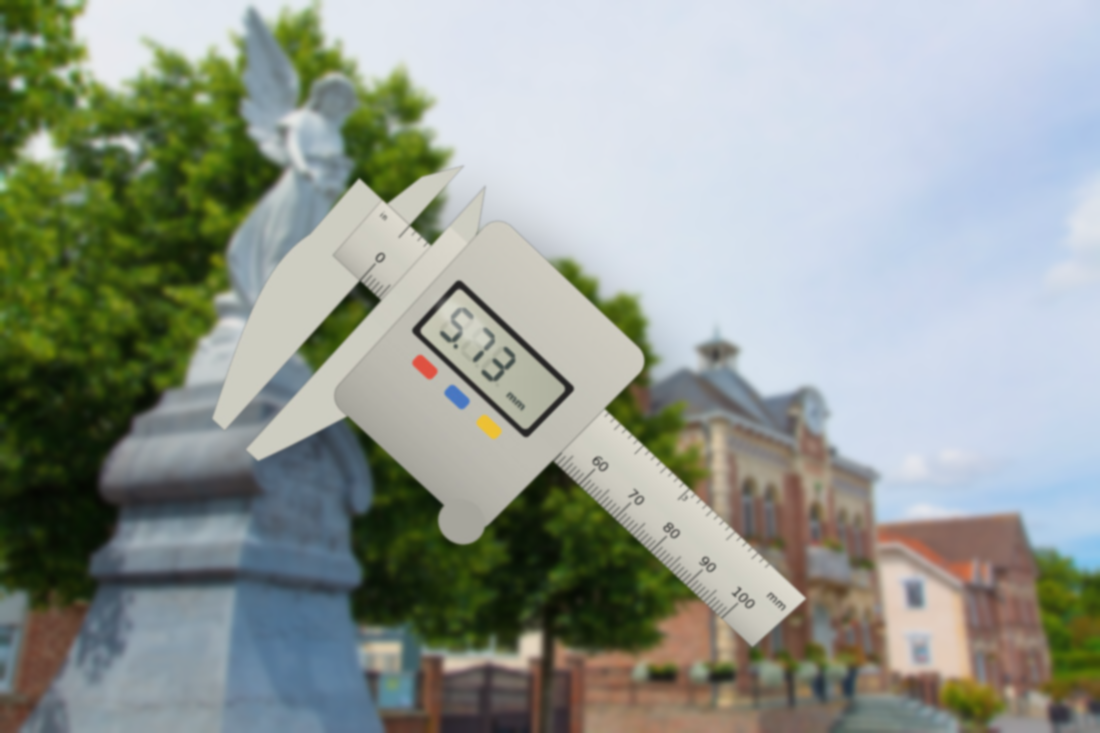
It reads value=5.73 unit=mm
